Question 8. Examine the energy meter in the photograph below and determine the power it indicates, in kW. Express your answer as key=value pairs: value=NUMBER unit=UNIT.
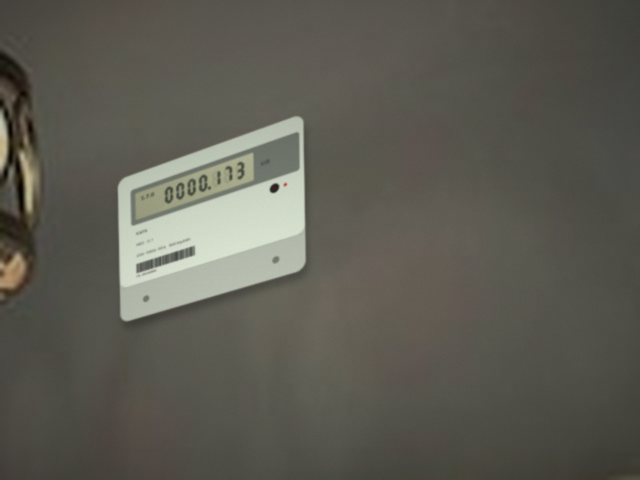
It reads value=0.173 unit=kW
